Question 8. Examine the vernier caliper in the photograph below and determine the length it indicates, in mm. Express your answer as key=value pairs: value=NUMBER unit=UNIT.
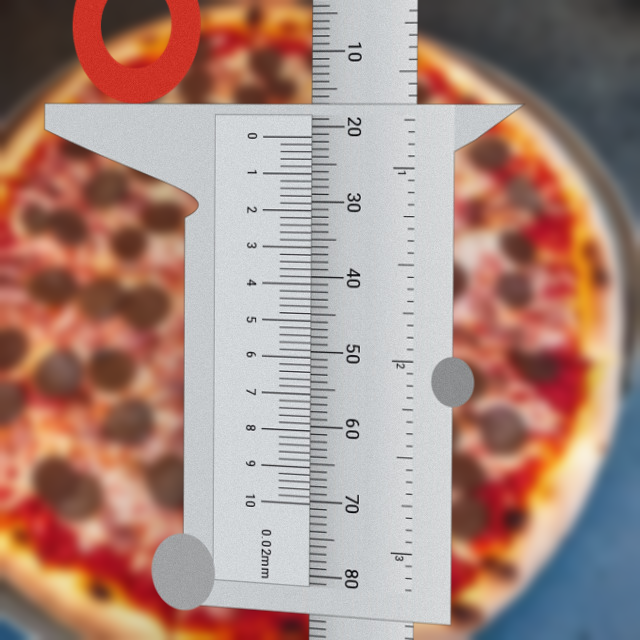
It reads value=21.4 unit=mm
